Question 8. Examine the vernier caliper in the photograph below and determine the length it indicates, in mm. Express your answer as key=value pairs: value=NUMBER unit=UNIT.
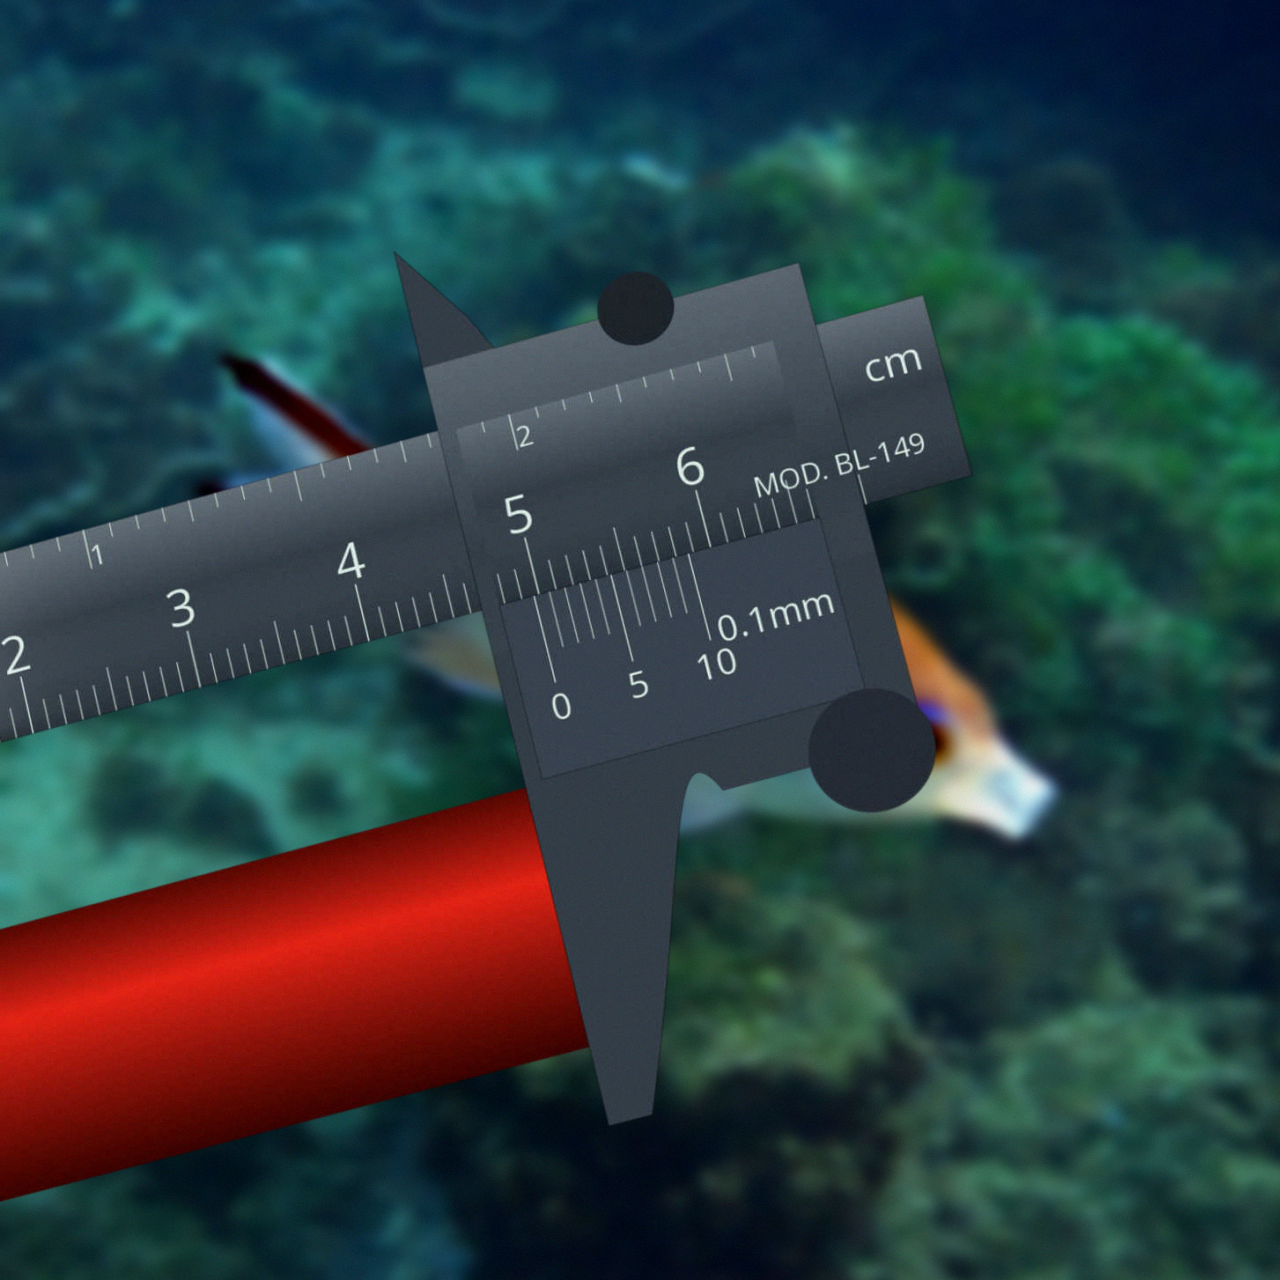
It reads value=49.7 unit=mm
